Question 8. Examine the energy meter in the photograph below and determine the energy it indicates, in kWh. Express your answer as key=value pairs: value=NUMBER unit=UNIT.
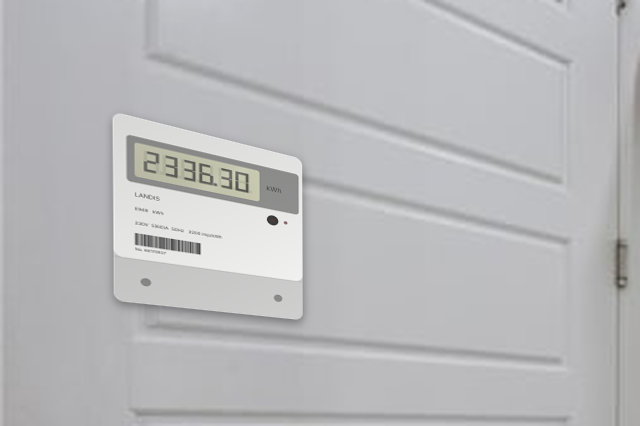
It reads value=2336.30 unit=kWh
